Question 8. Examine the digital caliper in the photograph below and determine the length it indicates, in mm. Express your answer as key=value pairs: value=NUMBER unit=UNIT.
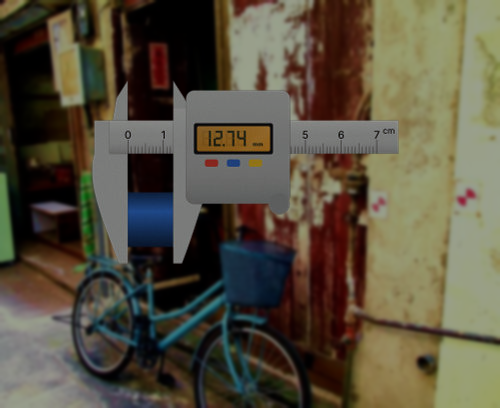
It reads value=12.74 unit=mm
